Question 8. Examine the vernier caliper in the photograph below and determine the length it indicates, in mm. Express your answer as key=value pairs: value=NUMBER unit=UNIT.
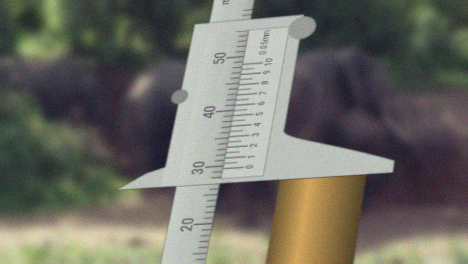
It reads value=29.5 unit=mm
